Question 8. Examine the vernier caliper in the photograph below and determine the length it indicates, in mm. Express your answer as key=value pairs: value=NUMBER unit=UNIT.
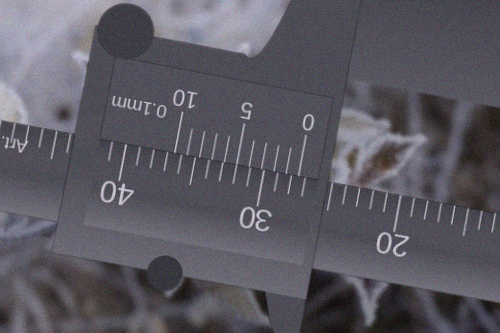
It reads value=27.5 unit=mm
